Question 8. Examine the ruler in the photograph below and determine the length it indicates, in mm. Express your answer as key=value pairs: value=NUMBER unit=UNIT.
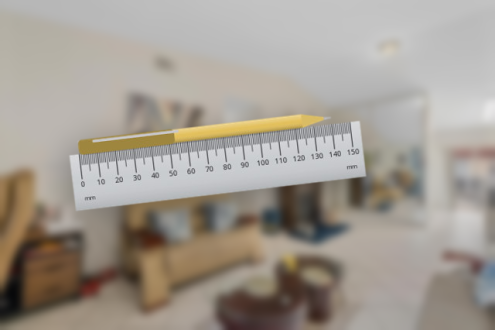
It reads value=140 unit=mm
